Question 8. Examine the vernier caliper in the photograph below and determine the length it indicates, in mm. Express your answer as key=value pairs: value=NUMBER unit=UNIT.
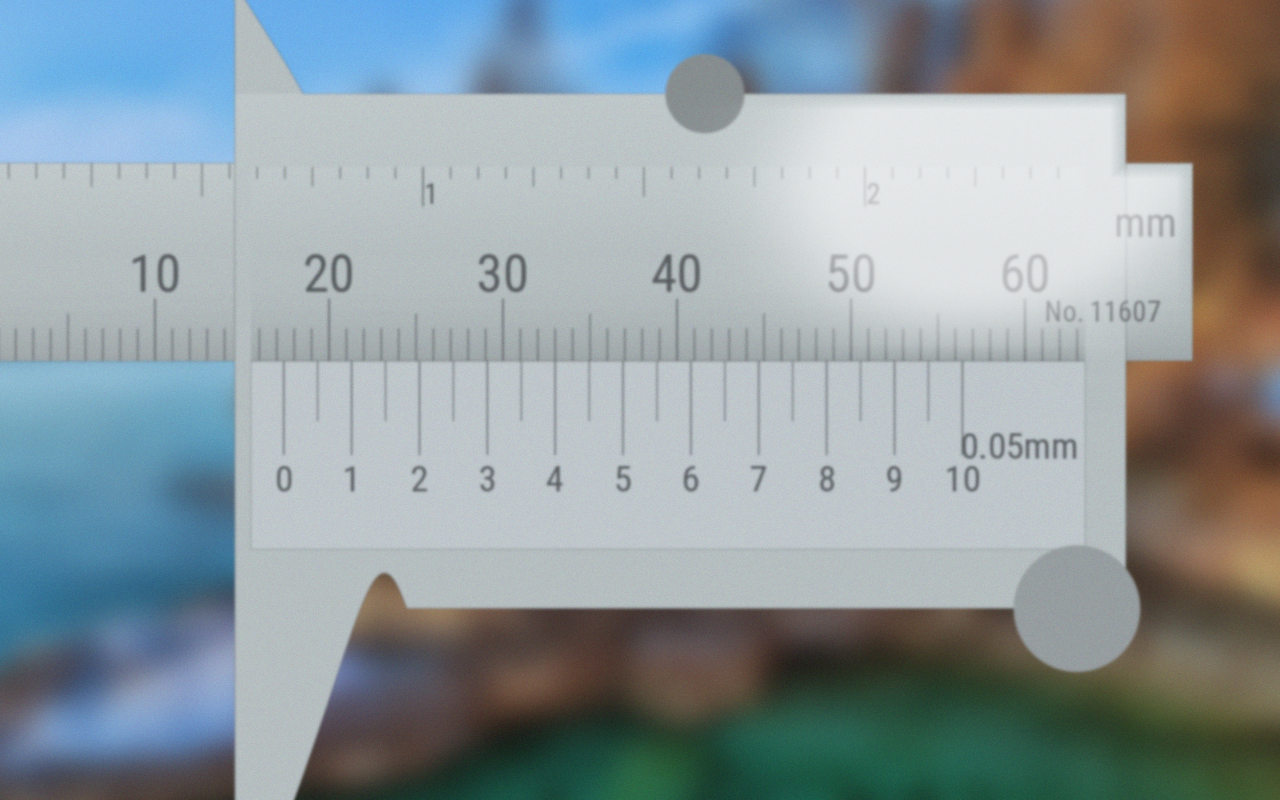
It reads value=17.4 unit=mm
